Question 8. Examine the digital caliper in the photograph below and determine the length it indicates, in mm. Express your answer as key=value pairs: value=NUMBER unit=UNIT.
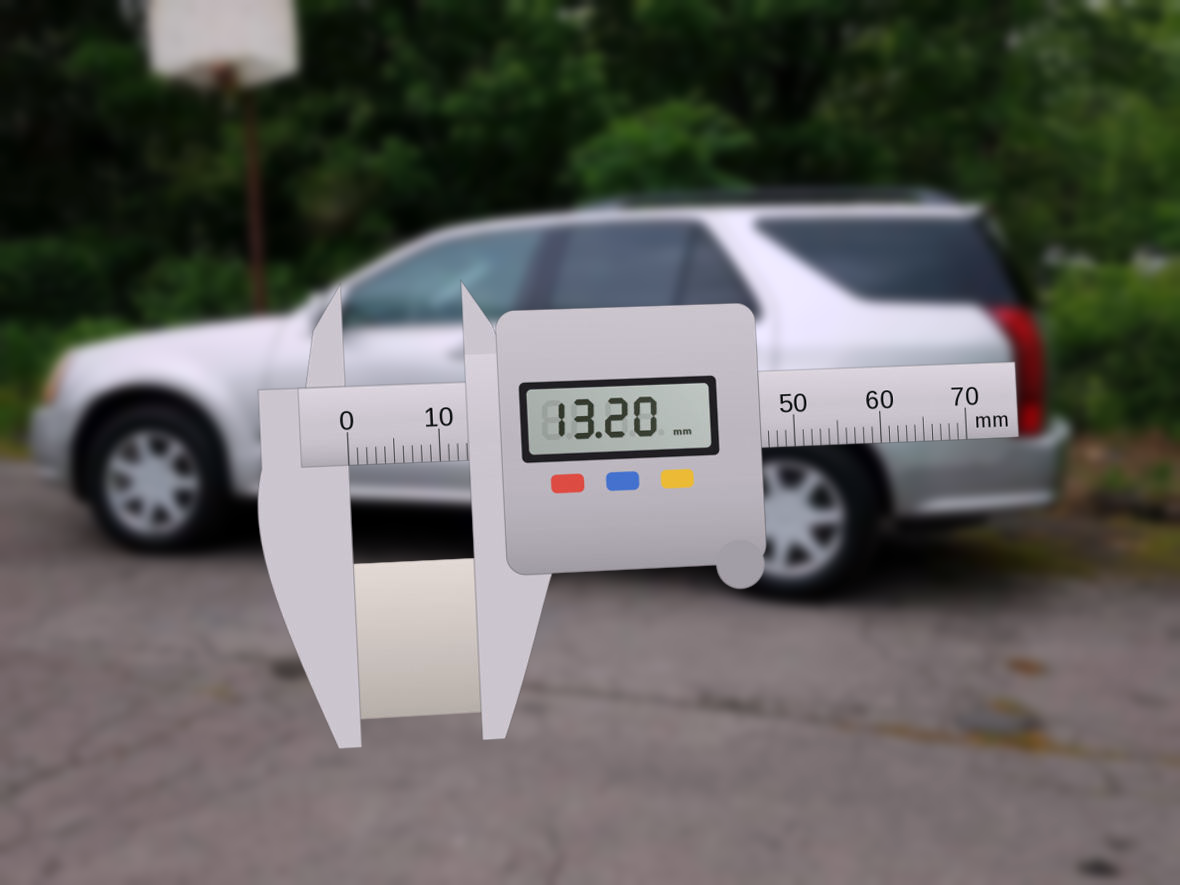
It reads value=13.20 unit=mm
